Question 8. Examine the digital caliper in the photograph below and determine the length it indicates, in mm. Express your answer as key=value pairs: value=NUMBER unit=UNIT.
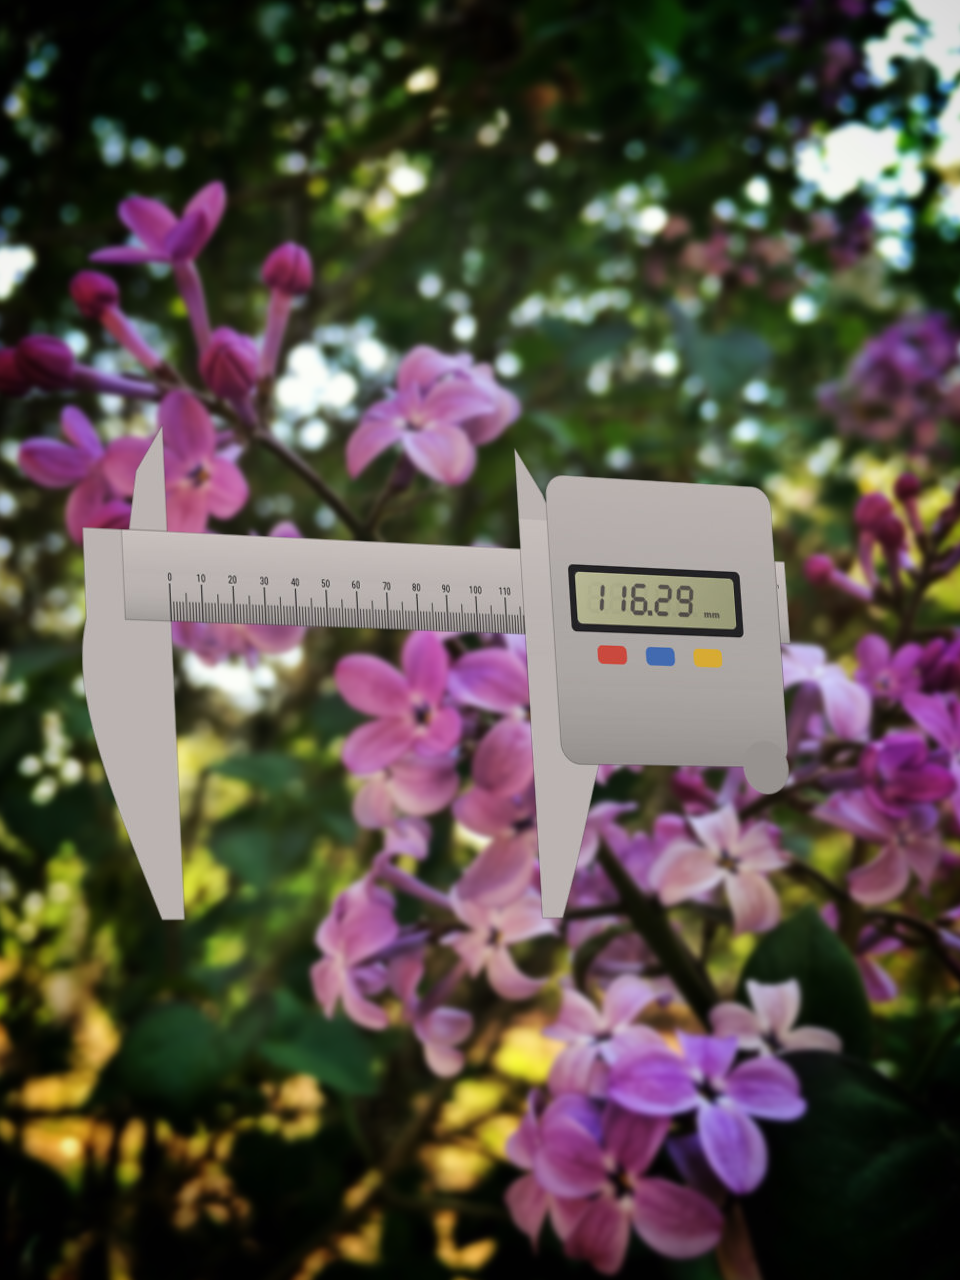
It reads value=116.29 unit=mm
